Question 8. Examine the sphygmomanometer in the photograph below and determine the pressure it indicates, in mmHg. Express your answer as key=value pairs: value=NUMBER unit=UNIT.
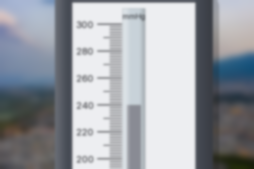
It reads value=240 unit=mmHg
